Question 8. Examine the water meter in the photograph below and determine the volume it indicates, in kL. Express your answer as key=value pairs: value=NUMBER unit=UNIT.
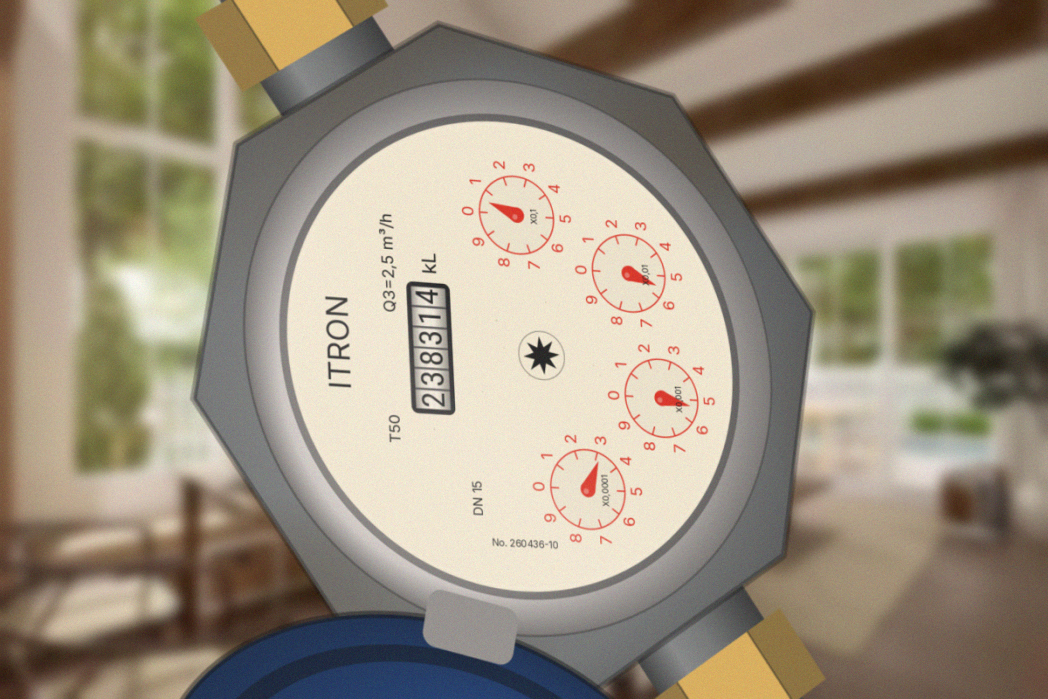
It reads value=238314.0553 unit=kL
